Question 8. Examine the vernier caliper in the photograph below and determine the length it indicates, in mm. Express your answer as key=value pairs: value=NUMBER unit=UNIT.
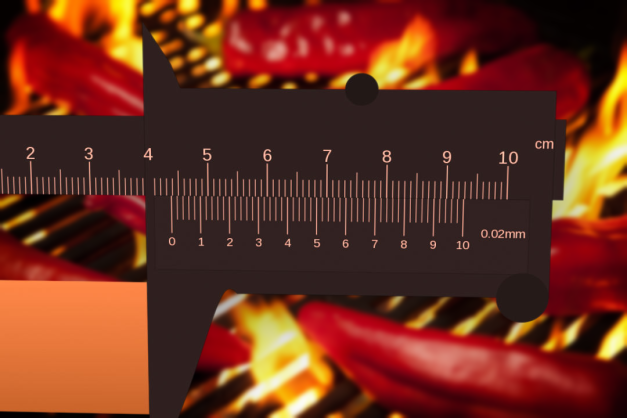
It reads value=43.8 unit=mm
